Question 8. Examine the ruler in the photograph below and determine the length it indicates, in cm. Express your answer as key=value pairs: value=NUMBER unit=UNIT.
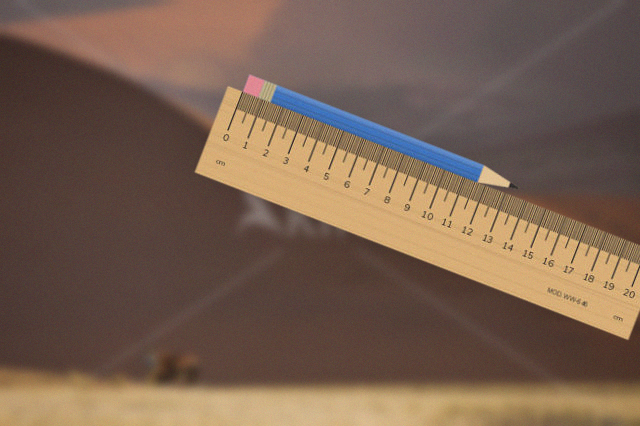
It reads value=13.5 unit=cm
